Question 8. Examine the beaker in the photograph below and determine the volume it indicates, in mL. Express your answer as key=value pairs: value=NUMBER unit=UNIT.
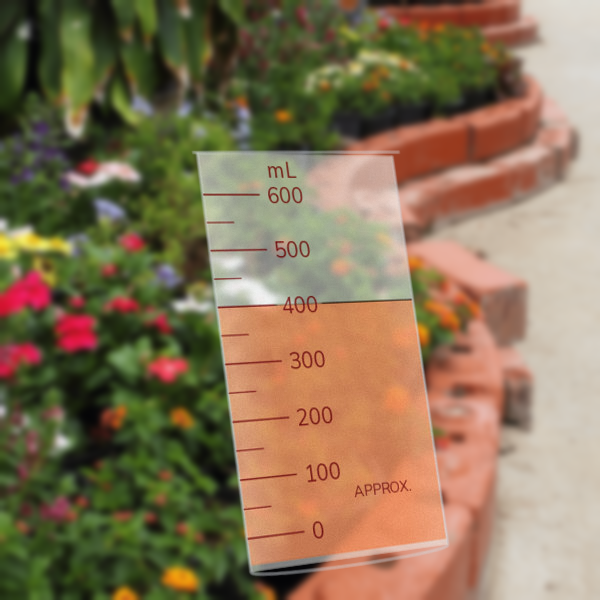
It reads value=400 unit=mL
